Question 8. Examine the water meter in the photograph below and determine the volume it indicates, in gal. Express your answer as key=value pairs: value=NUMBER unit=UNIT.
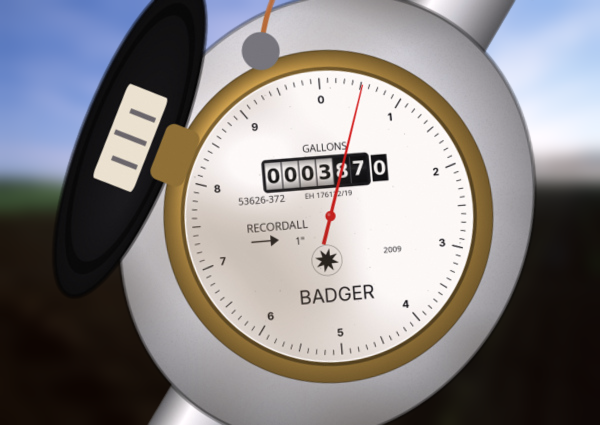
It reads value=3870.5 unit=gal
